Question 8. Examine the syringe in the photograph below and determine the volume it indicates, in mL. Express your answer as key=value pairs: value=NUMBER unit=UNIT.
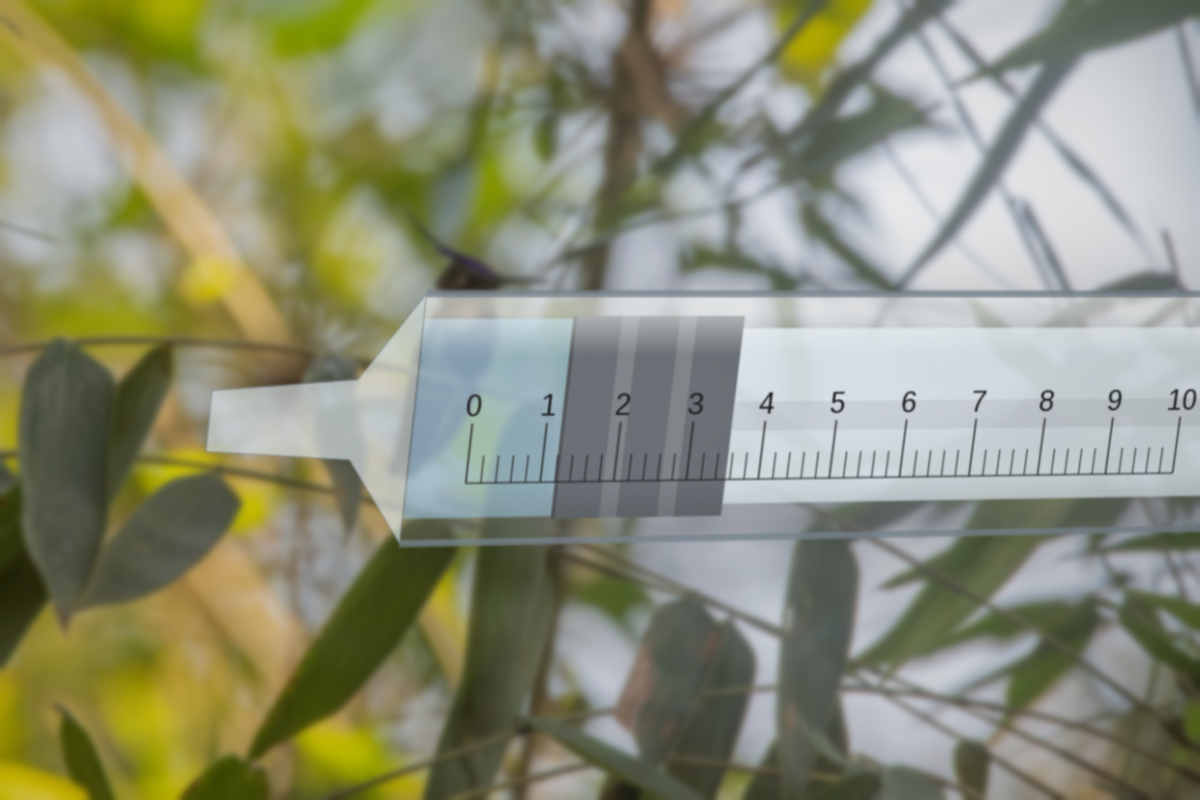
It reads value=1.2 unit=mL
